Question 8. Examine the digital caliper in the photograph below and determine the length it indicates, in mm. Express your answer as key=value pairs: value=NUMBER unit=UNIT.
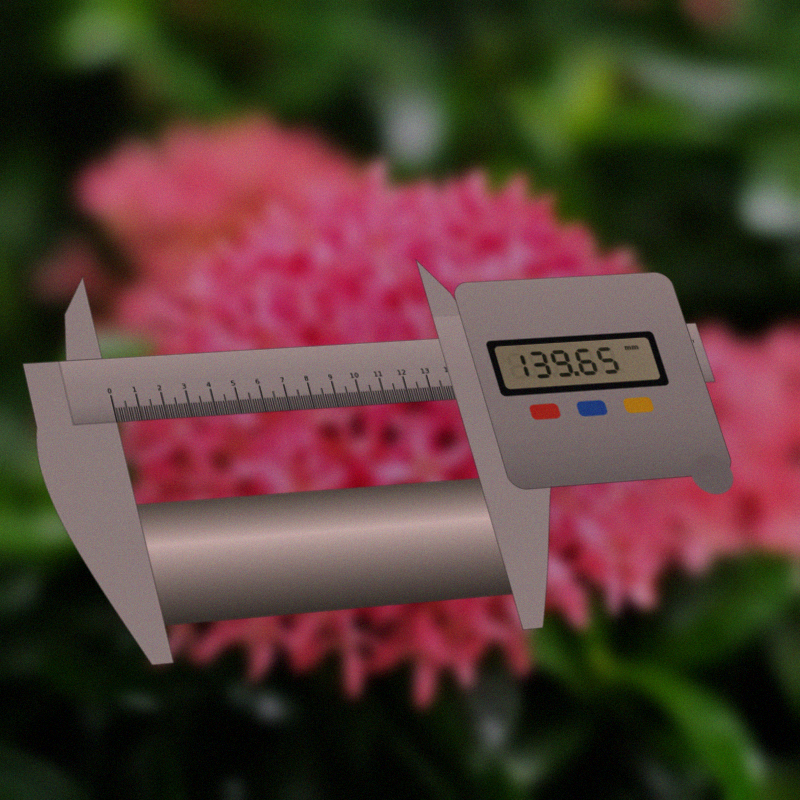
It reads value=139.65 unit=mm
